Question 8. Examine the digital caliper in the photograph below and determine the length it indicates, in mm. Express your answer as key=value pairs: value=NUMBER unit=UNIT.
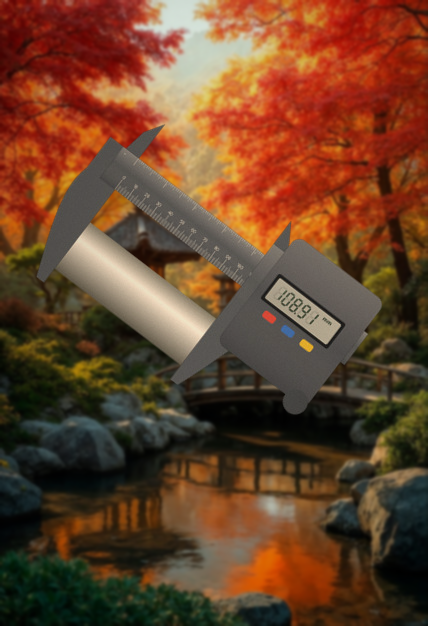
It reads value=108.91 unit=mm
